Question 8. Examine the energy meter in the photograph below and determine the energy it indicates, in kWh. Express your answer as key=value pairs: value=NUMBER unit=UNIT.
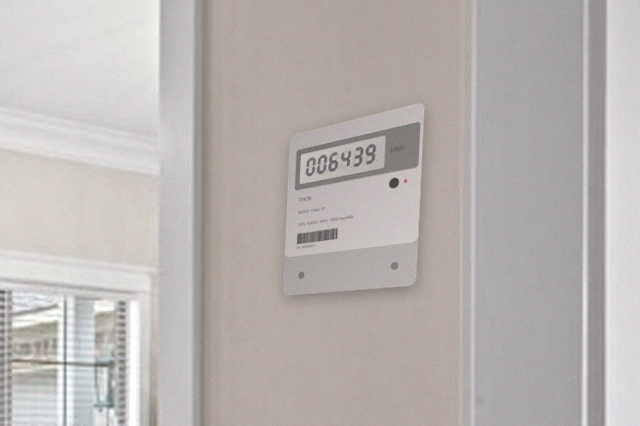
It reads value=6439 unit=kWh
